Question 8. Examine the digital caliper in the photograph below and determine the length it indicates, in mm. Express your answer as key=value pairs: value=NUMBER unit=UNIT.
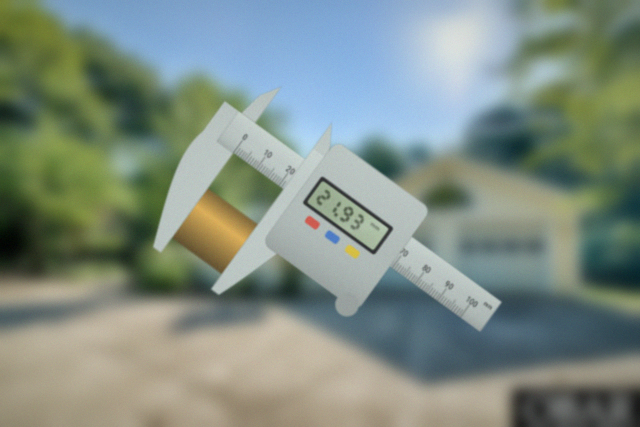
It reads value=21.93 unit=mm
